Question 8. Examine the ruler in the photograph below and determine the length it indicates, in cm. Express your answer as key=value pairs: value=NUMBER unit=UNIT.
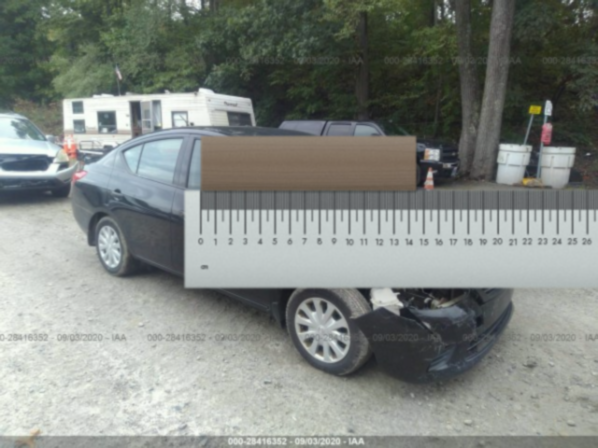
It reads value=14.5 unit=cm
